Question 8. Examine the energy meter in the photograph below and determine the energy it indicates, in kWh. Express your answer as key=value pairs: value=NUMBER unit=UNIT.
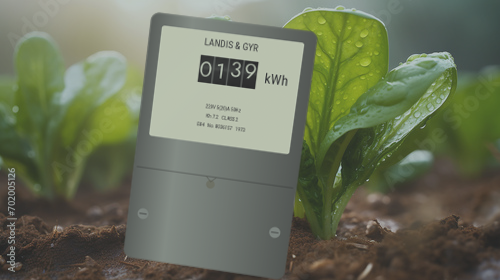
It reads value=139 unit=kWh
